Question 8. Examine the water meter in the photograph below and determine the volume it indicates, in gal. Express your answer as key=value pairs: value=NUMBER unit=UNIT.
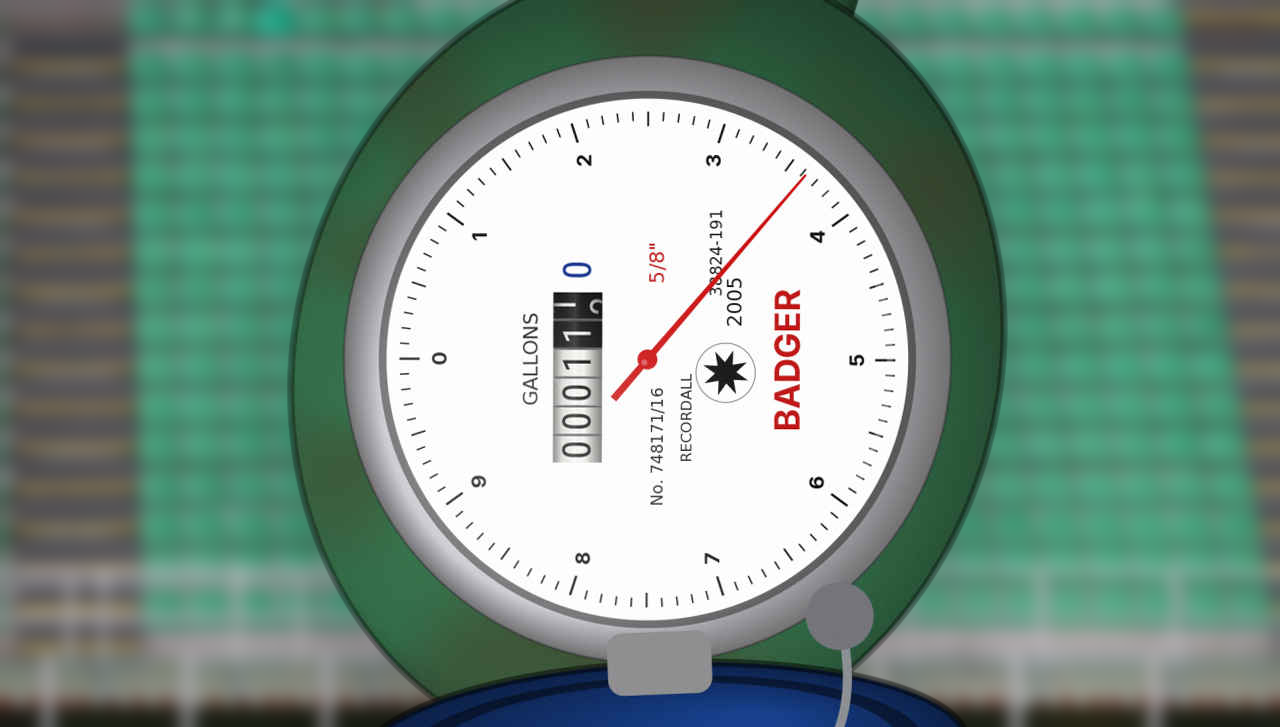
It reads value=1113.6 unit=gal
